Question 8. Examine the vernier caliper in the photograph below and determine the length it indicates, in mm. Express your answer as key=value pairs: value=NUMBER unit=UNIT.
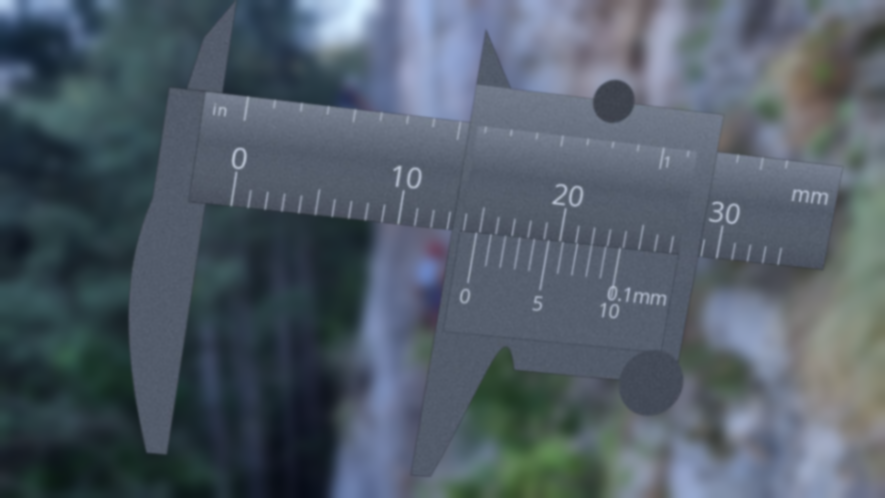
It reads value=14.8 unit=mm
